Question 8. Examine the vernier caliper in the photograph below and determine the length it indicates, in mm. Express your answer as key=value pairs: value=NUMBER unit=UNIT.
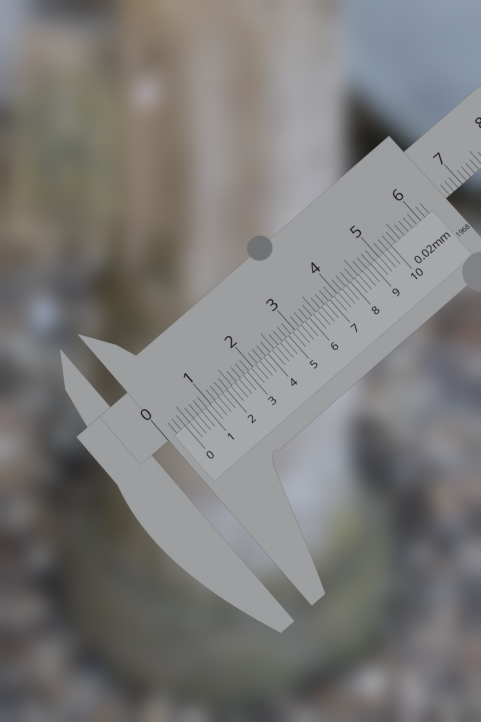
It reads value=4.0 unit=mm
